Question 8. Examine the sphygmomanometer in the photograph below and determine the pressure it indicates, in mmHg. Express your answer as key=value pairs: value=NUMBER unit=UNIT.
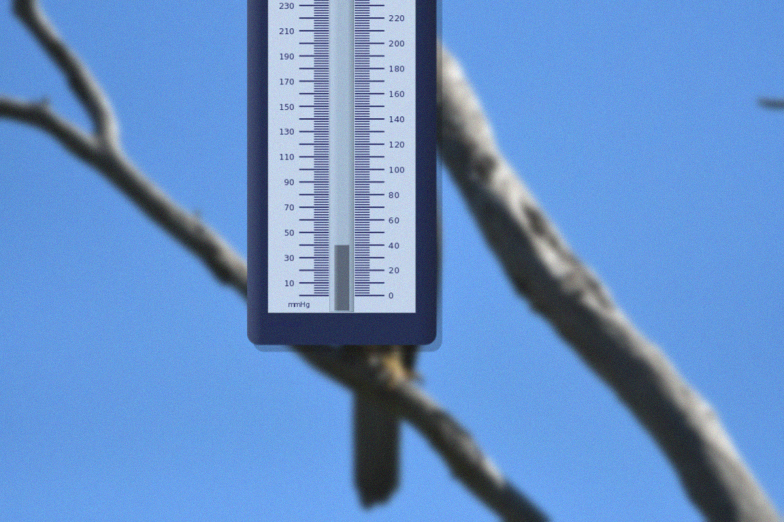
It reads value=40 unit=mmHg
